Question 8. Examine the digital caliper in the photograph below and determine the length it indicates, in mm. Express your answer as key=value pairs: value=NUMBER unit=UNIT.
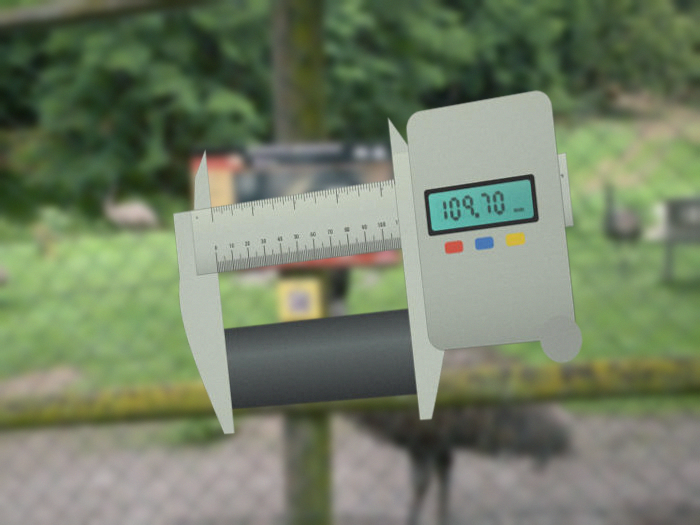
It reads value=109.70 unit=mm
